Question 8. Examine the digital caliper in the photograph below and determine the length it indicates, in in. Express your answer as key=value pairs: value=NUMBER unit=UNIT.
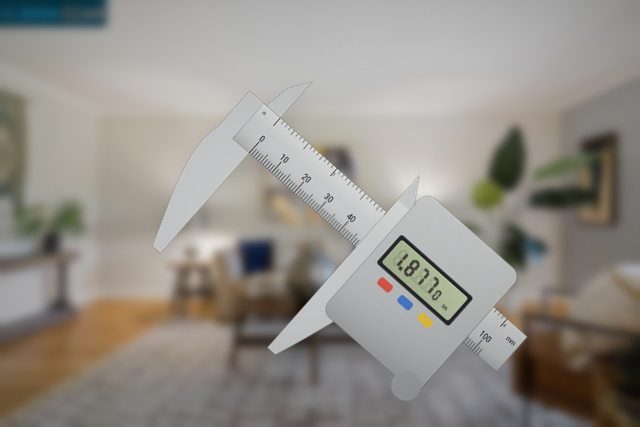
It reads value=1.8770 unit=in
